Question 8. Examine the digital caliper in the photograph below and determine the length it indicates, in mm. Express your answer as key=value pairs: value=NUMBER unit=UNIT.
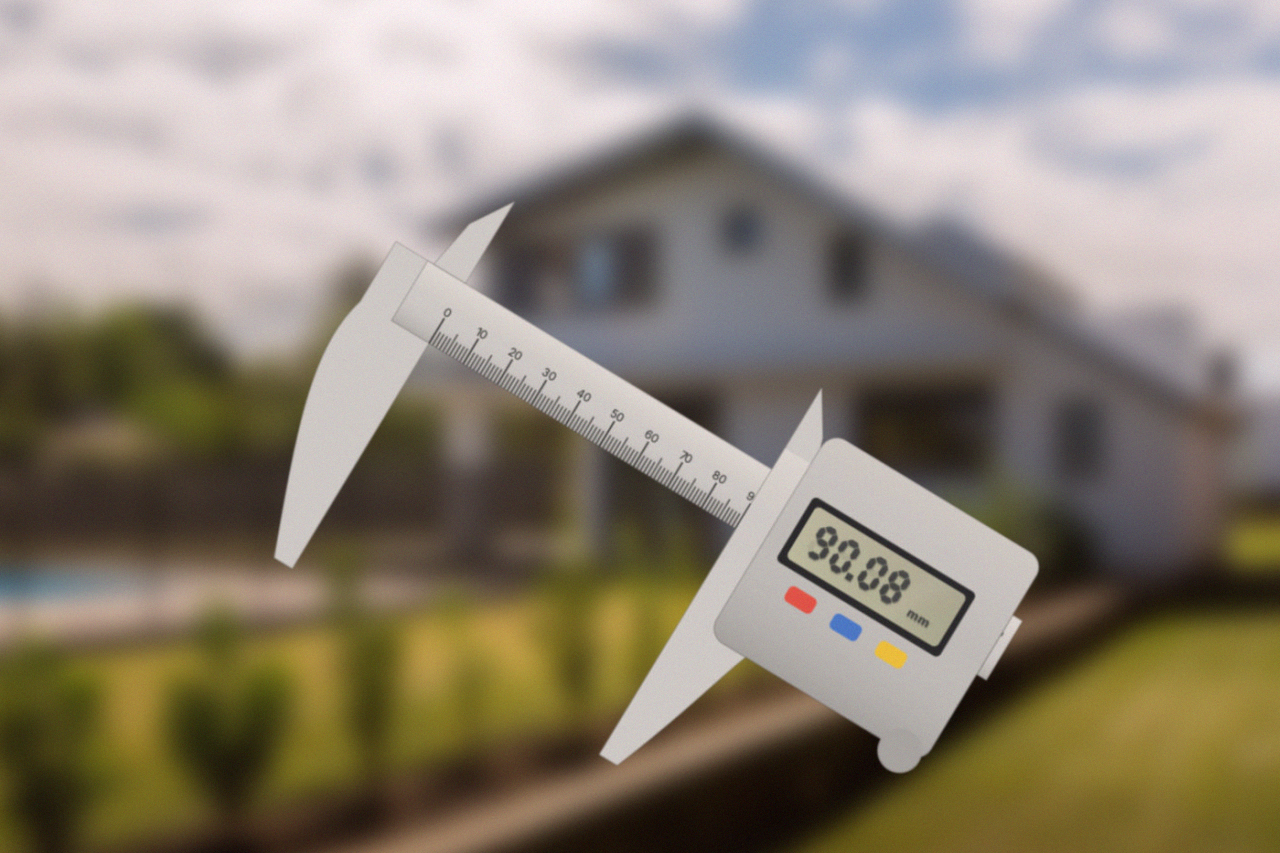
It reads value=90.08 unit=mm
